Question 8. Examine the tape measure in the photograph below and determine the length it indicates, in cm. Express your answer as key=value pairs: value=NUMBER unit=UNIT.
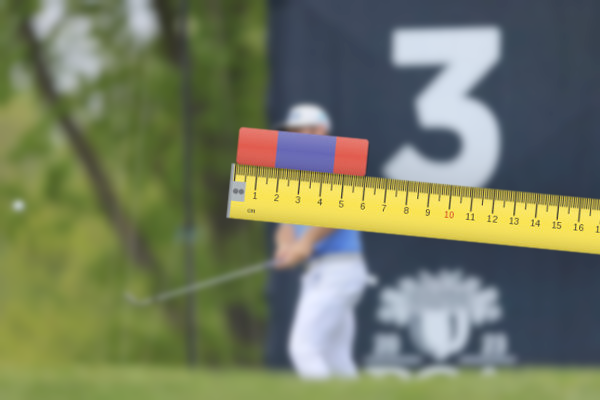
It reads value=6 unit=cm
